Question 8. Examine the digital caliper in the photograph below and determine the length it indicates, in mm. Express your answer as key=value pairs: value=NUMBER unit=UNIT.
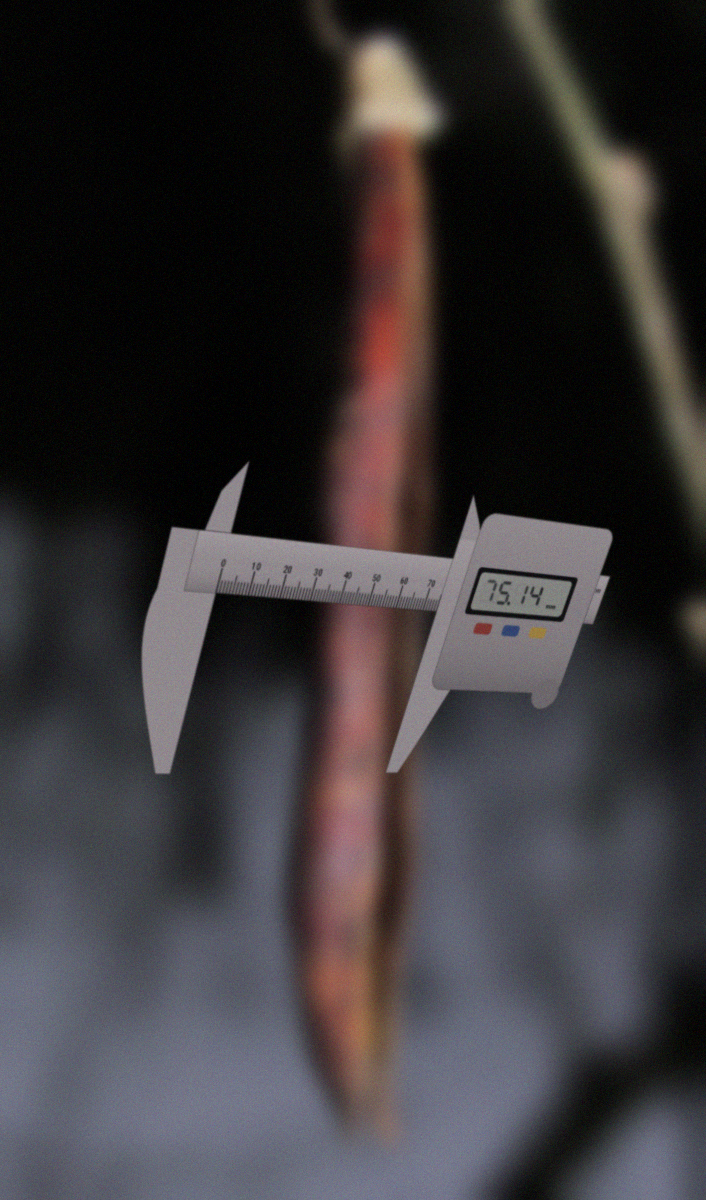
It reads value=75.14 unit=mm
